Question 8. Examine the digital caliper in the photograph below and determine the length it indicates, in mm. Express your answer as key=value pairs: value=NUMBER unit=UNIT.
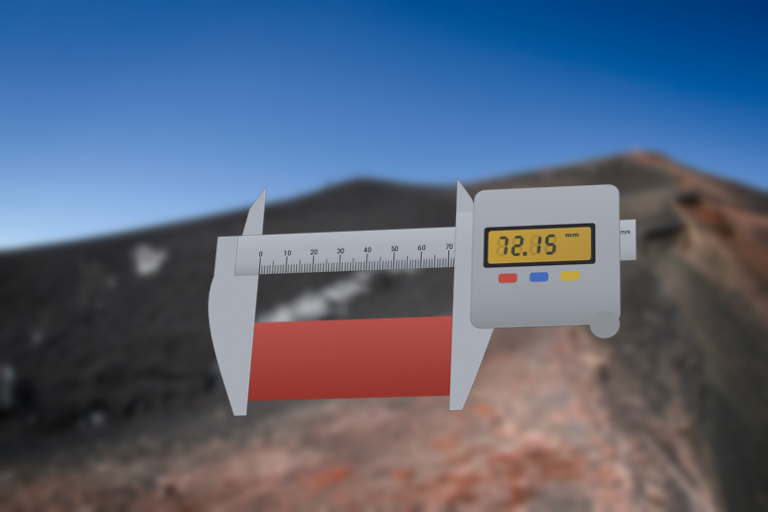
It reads value=72.15 unit=mm
